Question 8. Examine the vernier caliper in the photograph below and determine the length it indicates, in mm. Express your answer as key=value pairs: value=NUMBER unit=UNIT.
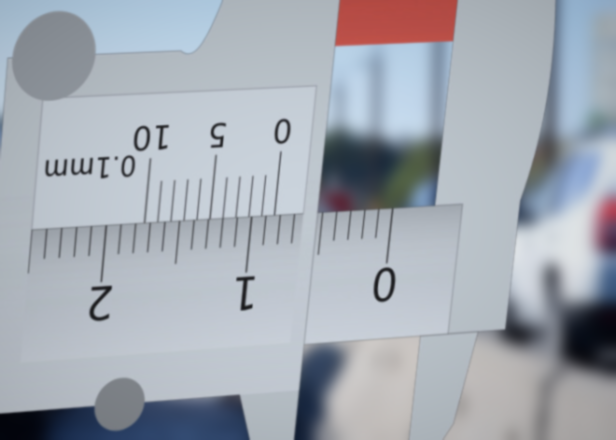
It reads value=8.4 unit=mm
